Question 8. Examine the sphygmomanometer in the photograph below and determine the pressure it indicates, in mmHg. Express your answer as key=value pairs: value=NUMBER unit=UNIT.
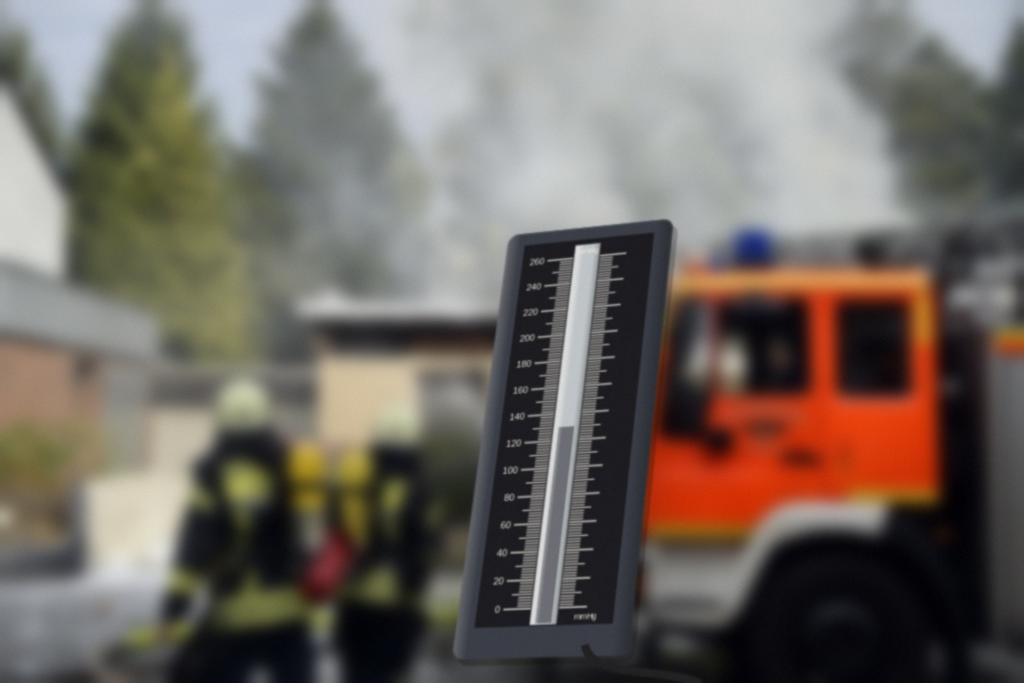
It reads value=130 unit=mmHg
